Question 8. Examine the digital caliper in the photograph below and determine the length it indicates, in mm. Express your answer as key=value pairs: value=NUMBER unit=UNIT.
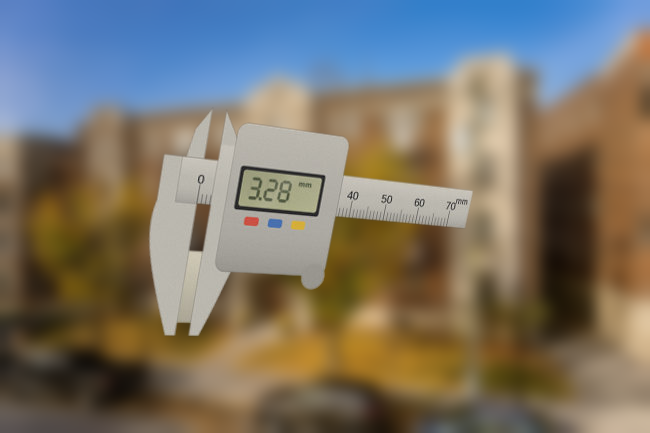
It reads value=3.28 unit=mm
